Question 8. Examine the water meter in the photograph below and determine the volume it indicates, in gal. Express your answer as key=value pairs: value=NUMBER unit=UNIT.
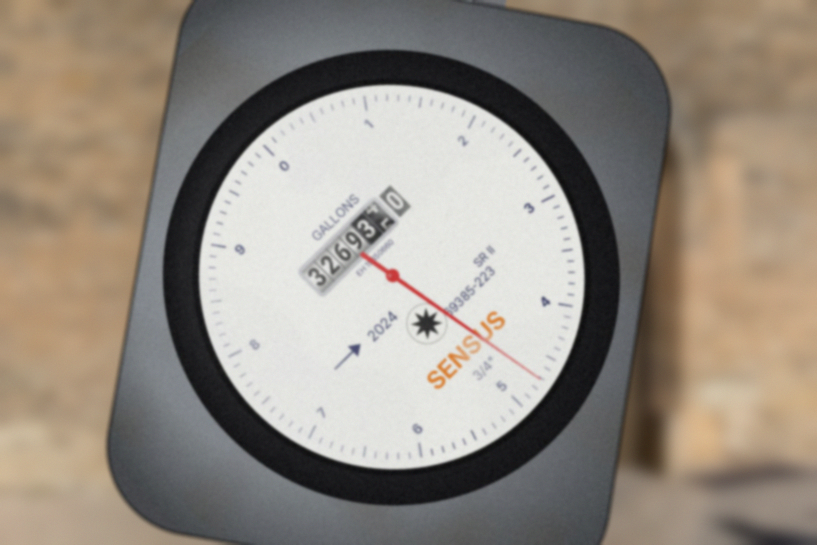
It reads value=3269344.7 unit=gal
